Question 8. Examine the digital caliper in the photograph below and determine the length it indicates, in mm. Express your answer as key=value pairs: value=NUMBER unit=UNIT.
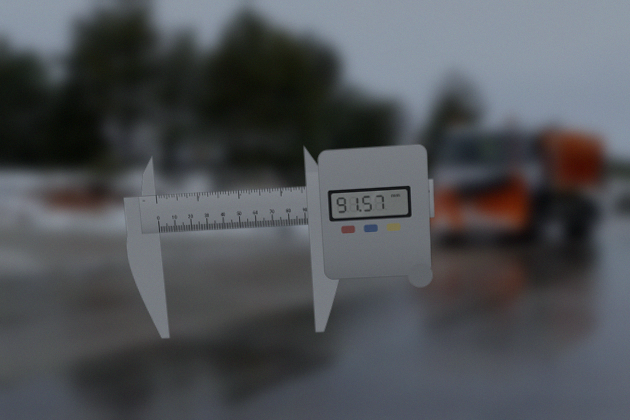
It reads value=91.57 unit=mm
